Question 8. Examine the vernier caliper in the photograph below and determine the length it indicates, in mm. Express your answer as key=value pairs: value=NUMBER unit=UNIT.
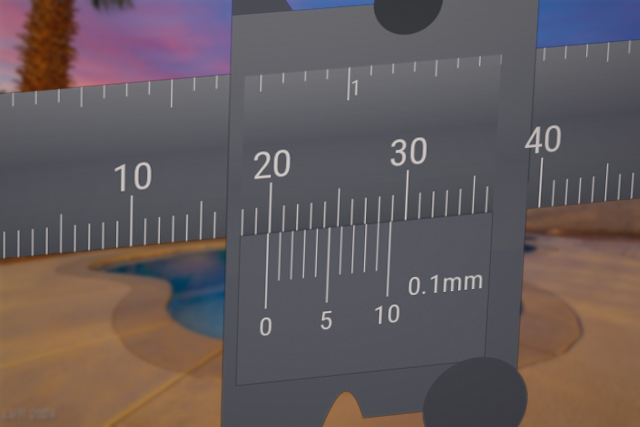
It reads value=19.9 unit=mm
